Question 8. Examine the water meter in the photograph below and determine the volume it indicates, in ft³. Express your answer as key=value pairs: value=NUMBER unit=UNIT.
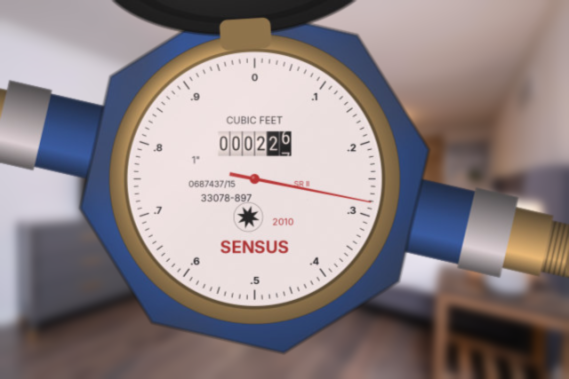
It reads value=226.28 unit=ft³
